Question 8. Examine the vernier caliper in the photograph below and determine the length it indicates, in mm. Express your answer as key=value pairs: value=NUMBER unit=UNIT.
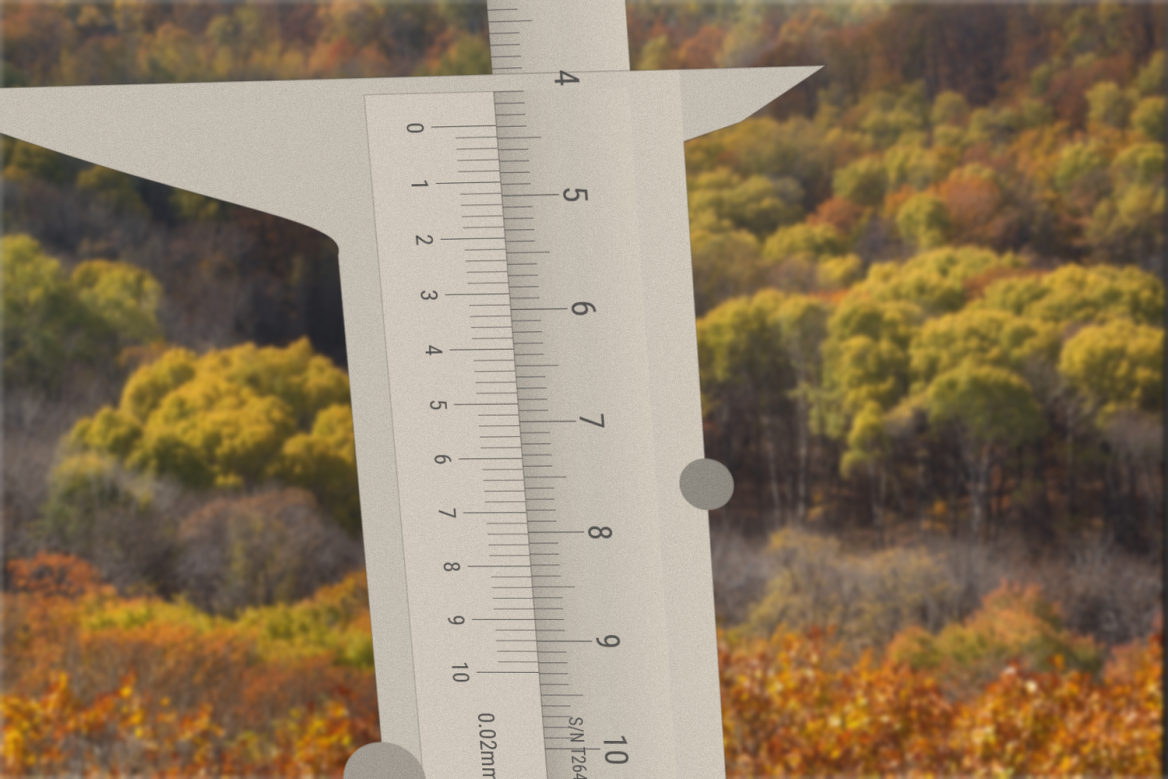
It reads value=43.9 unit=mm
